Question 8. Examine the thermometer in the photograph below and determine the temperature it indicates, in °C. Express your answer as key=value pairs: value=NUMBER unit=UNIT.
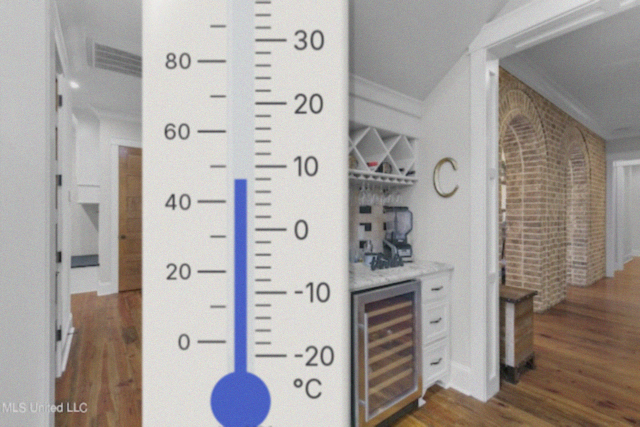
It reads value=8 unit=°C
